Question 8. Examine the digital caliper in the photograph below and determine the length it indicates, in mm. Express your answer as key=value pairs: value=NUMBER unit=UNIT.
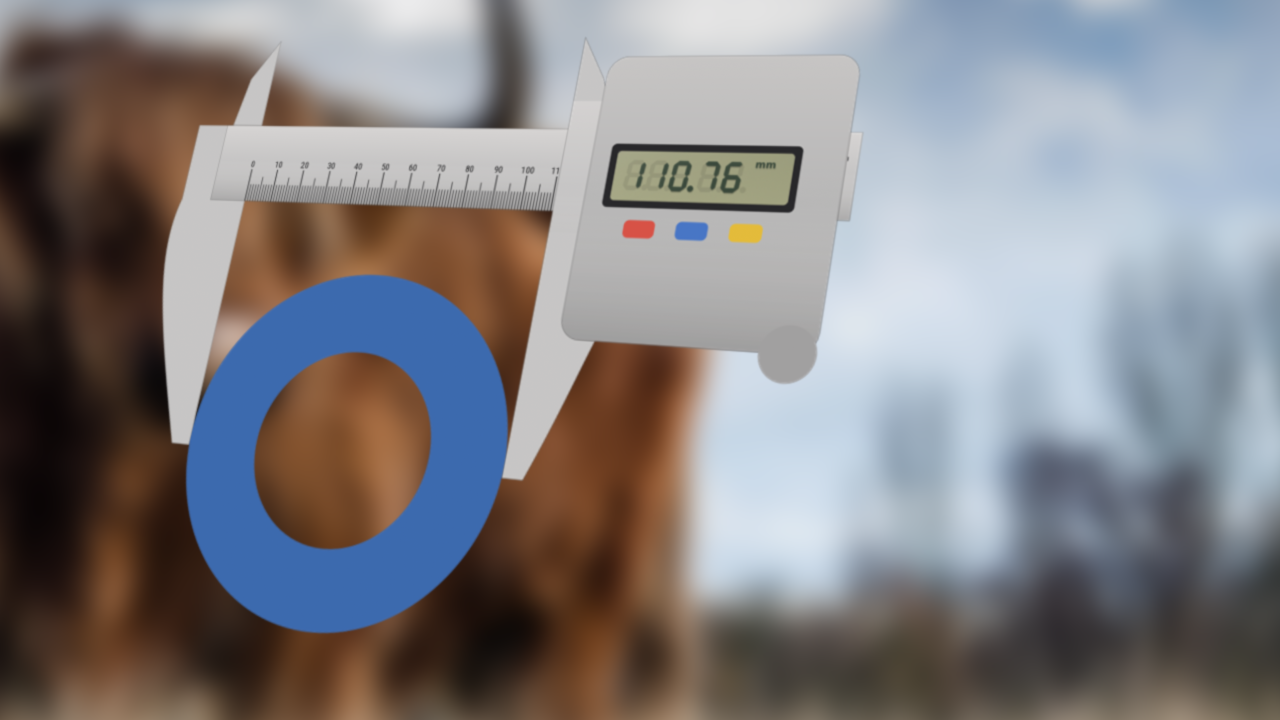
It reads value=110.76 unit=mm
